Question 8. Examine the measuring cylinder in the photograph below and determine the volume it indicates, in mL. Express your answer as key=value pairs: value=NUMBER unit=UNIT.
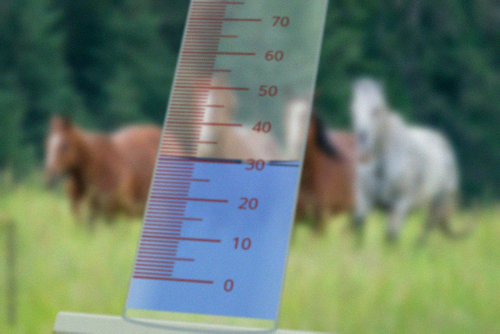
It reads value=30 unit=mL
